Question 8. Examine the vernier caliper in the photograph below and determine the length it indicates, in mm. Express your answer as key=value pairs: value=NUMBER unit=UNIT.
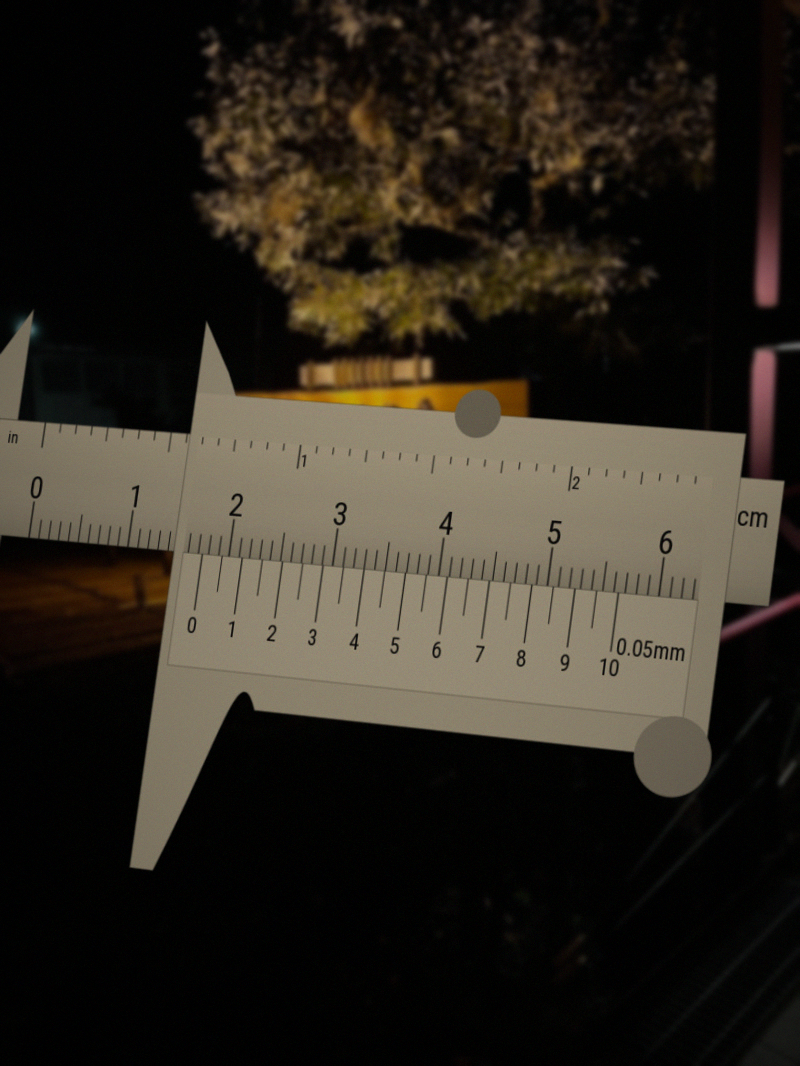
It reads value=17.4 unit=mm
